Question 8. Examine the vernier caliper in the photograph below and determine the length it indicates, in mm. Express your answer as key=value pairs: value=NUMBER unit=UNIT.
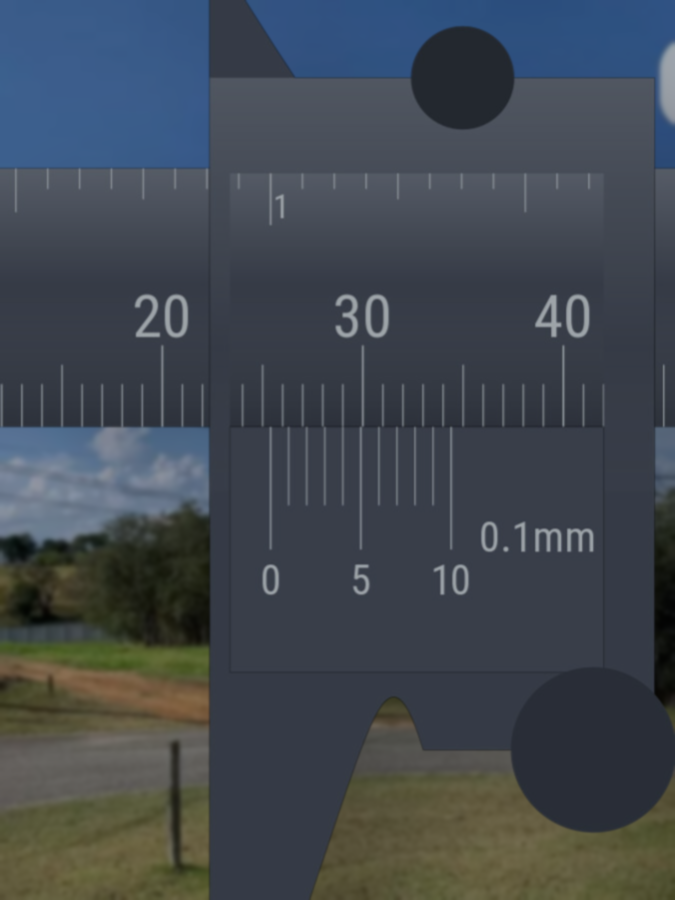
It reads value=25.4 unit=mm
